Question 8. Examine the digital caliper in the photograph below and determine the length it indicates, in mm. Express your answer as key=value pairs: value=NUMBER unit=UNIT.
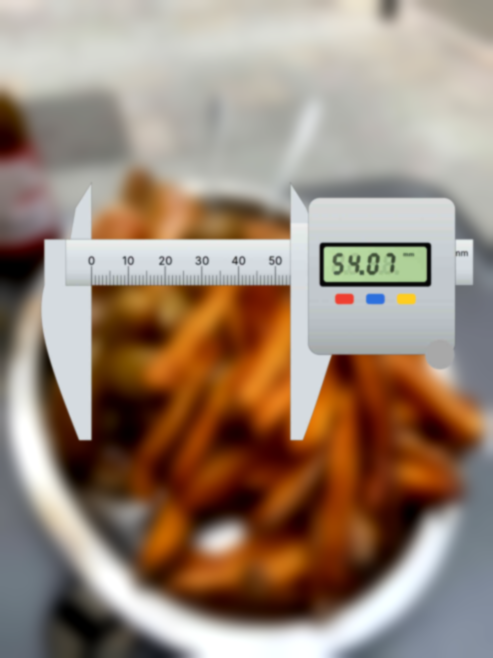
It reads value=54.07 unit=mm
